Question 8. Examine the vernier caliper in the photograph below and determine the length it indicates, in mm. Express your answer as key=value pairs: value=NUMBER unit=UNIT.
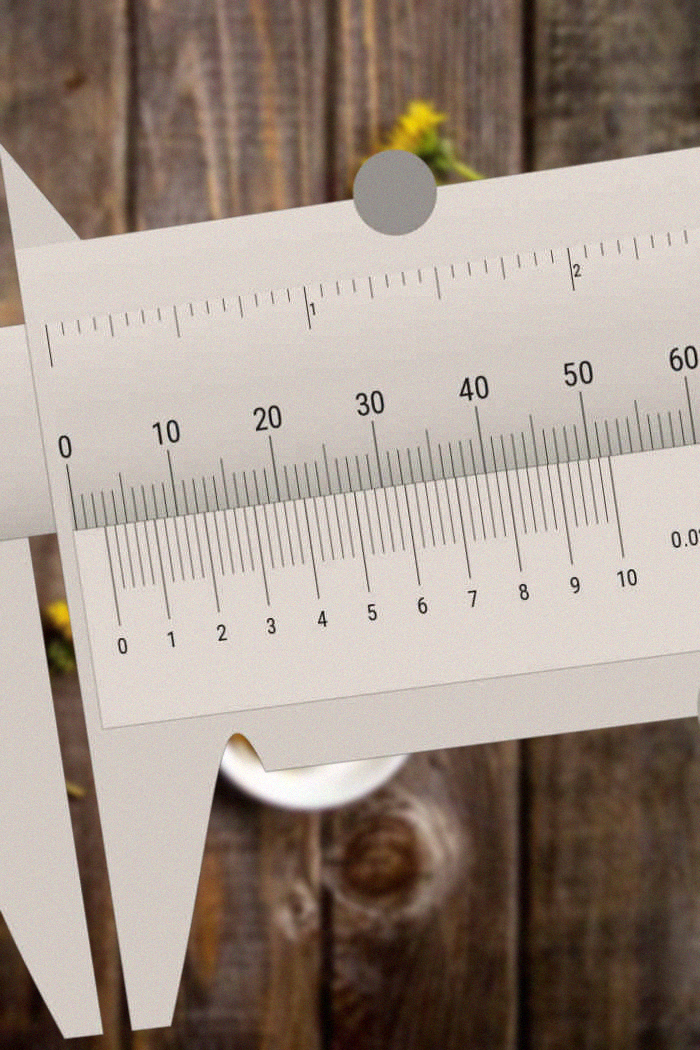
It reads value=2.8 unit=mm
